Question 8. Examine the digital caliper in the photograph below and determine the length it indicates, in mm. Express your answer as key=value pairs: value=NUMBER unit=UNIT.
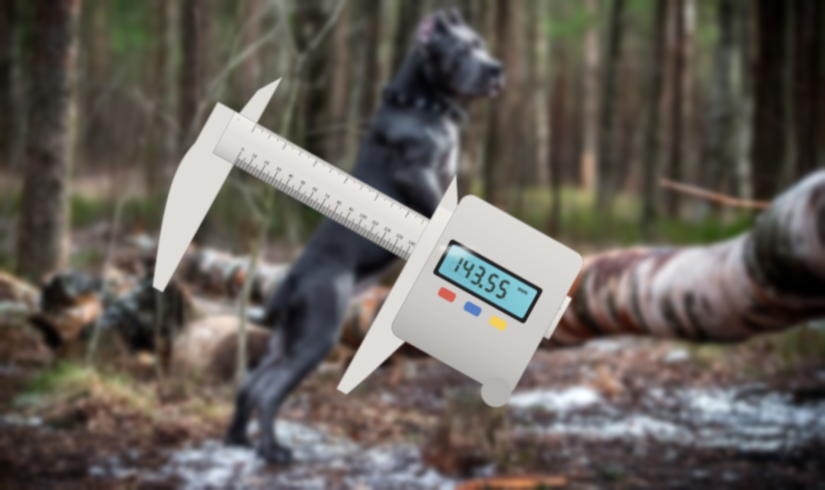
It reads value=143.55 unit=mm
